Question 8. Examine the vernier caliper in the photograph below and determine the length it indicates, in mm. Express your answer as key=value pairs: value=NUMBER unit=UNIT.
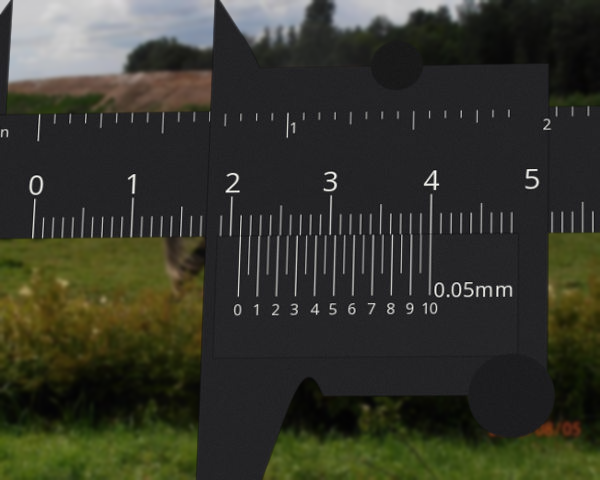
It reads value=21.0 unit=mm
